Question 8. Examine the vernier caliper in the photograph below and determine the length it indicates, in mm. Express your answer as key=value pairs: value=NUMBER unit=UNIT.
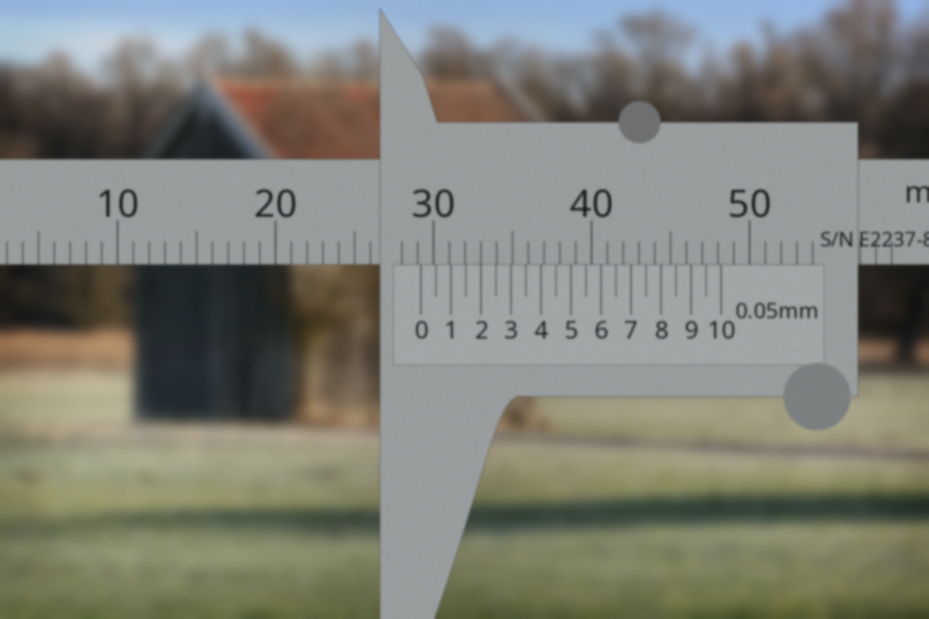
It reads value=29.2 unit=mm
